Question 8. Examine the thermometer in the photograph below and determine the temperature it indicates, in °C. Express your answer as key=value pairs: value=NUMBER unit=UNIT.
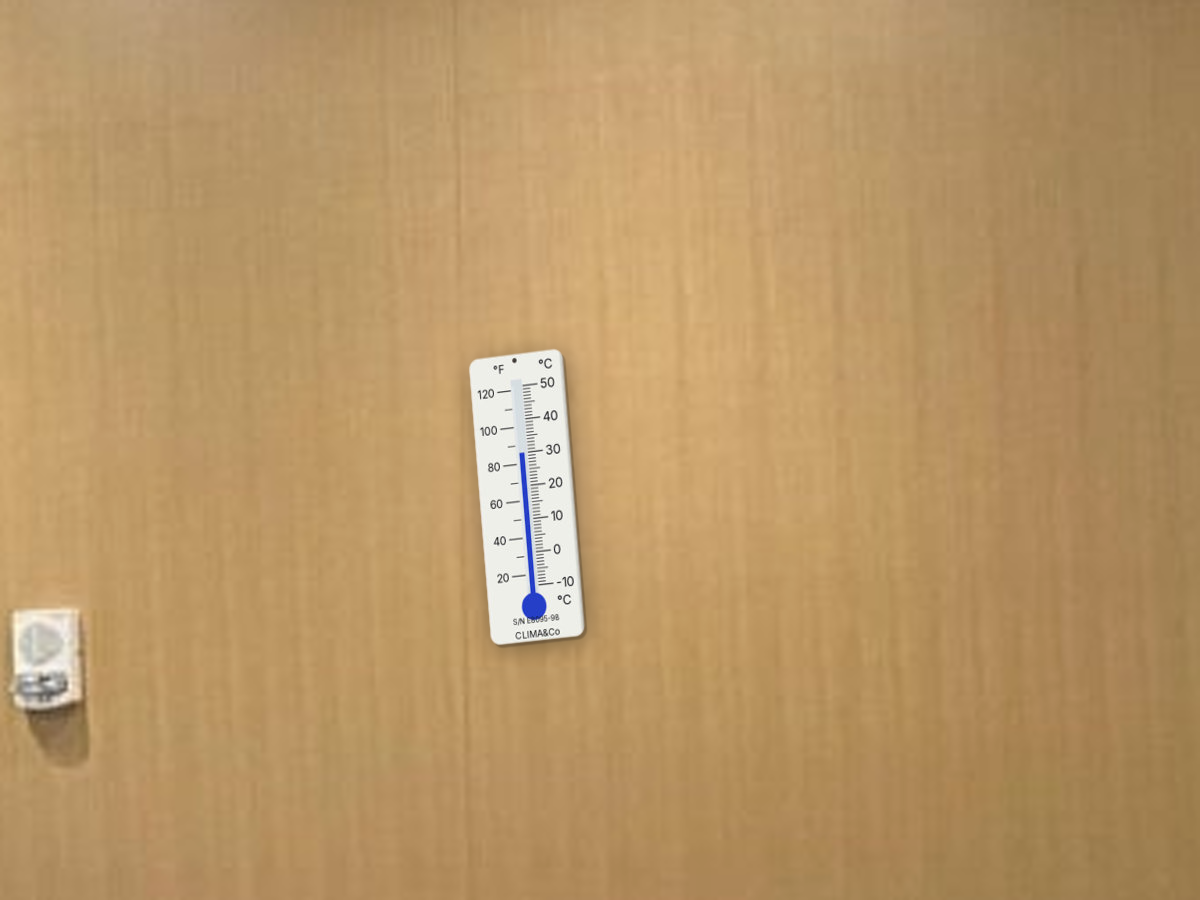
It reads value=30 unit=°C
